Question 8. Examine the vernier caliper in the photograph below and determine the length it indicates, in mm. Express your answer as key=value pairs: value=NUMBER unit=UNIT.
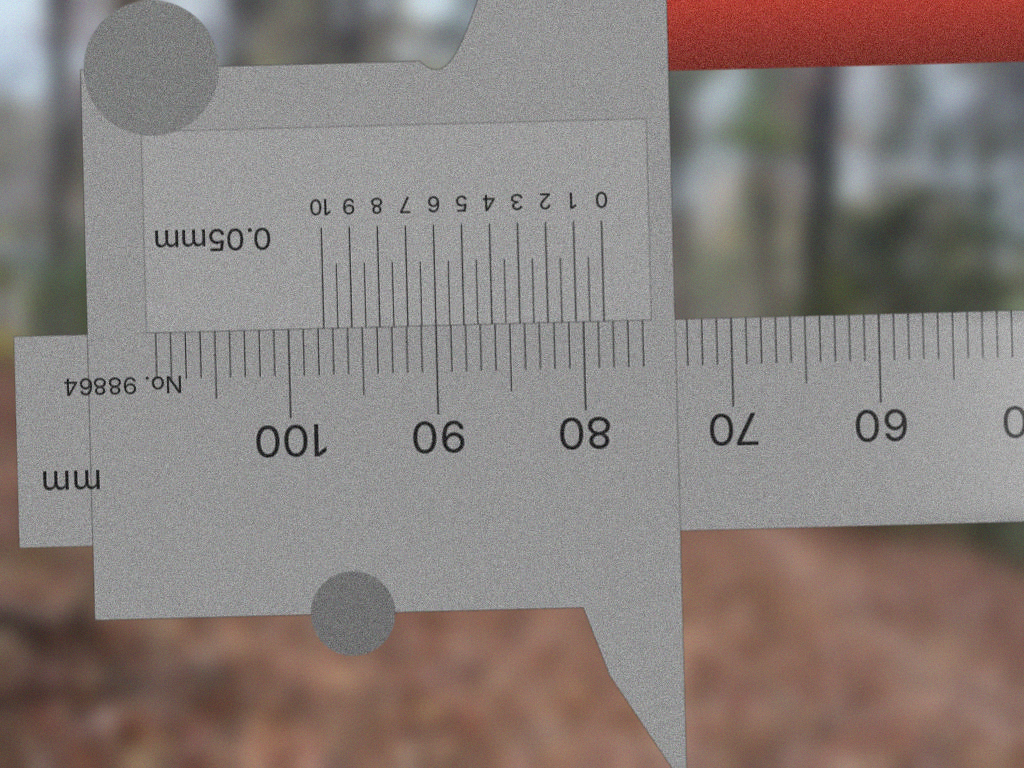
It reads value=78.6 unit=mm
